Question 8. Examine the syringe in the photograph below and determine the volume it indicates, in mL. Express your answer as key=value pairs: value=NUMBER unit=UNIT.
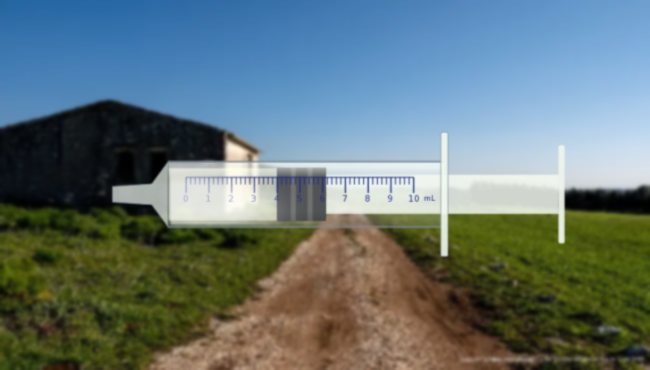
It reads value=4 unit=mL
